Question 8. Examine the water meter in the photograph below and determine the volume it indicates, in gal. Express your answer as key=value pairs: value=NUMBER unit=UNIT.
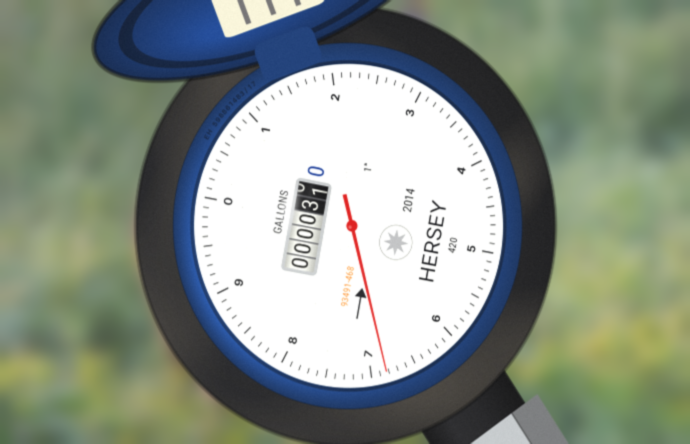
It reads value=306.8 unit=gal
